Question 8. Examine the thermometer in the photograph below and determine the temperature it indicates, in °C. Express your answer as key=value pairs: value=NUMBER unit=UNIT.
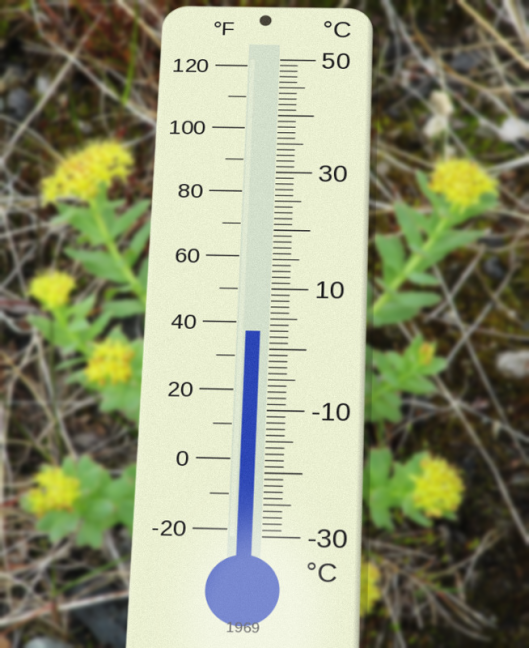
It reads value=3 unit=°C
